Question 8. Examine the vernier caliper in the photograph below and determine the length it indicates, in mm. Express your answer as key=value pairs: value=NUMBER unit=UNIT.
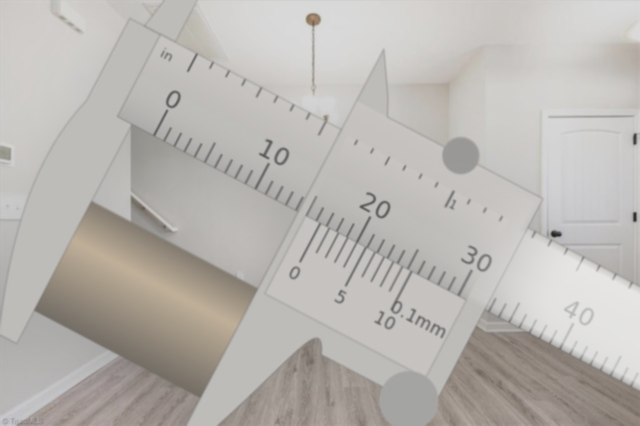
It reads value=16.4 unit=mm
